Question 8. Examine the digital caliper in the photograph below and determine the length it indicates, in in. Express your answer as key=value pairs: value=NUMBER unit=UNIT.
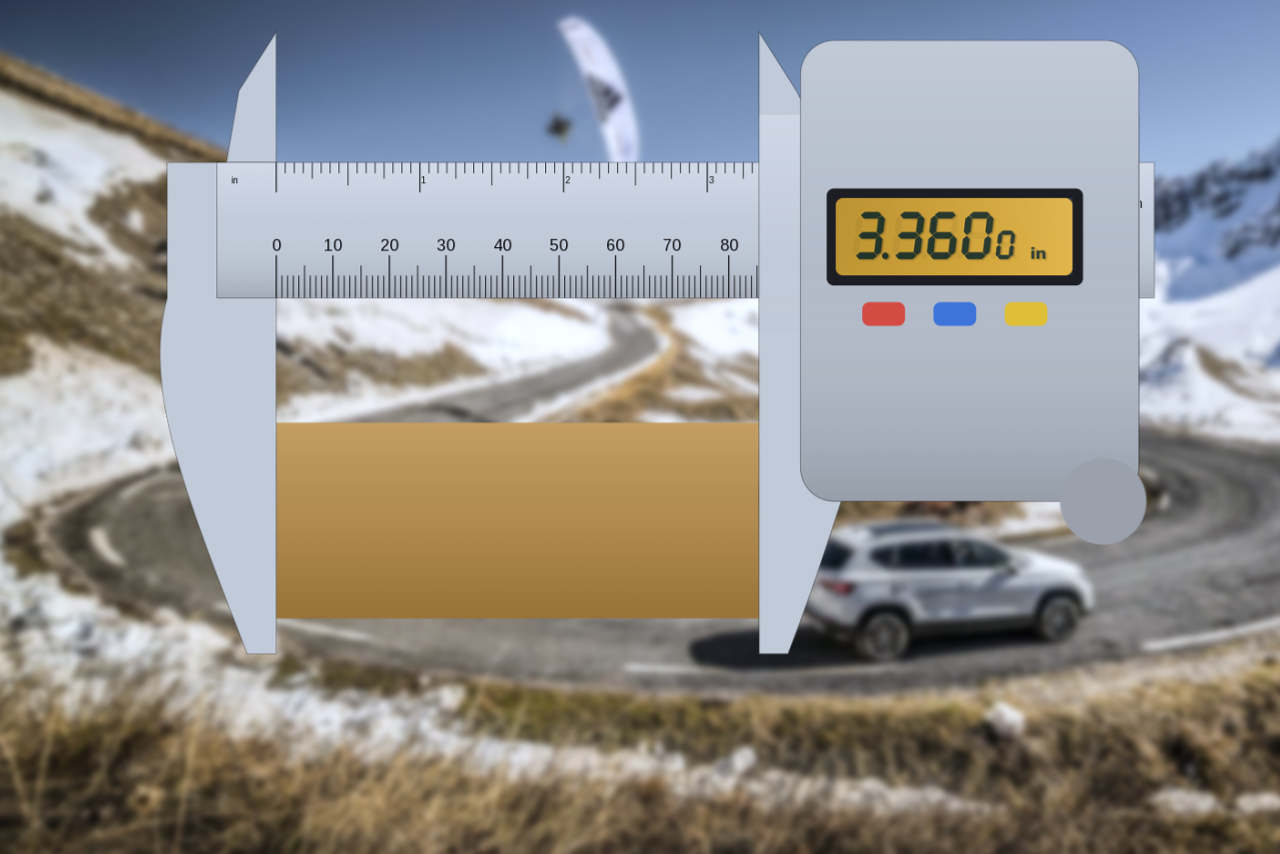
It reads value=3.3600 unit=in
